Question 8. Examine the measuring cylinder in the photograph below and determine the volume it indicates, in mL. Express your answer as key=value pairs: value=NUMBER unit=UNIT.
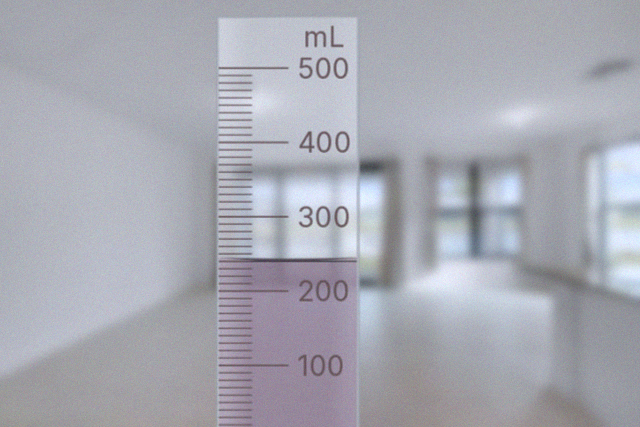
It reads value=240 unit=mL
